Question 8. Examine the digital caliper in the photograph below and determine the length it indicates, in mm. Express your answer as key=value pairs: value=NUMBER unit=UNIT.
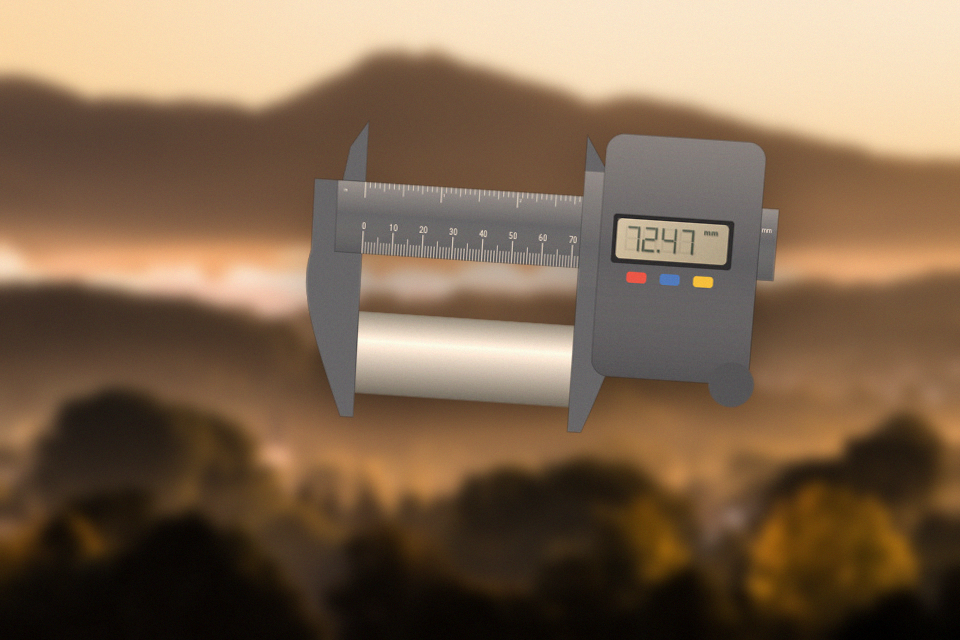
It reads value=72.47 unit=mm
